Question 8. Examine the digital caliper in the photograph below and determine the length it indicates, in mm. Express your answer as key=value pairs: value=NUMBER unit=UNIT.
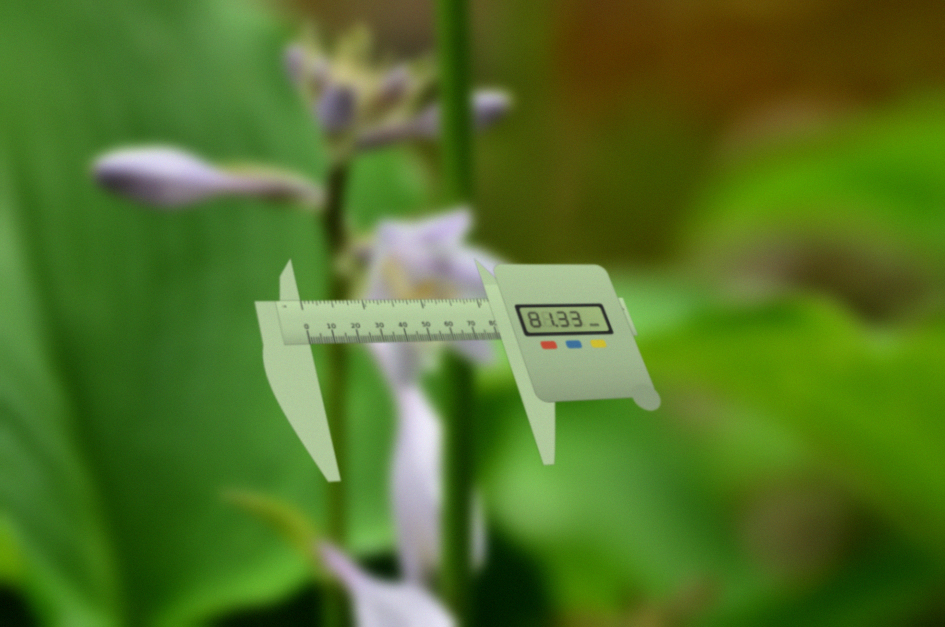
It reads value=81.33 unit=mm
